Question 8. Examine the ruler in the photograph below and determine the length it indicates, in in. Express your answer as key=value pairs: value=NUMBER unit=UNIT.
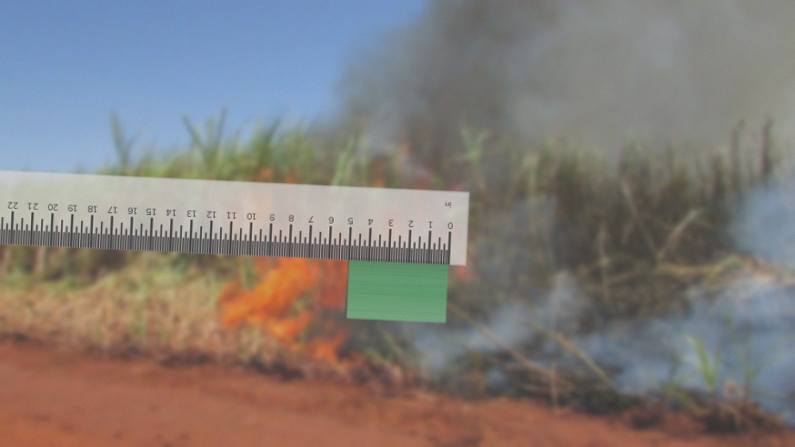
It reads value=5 unit=in
